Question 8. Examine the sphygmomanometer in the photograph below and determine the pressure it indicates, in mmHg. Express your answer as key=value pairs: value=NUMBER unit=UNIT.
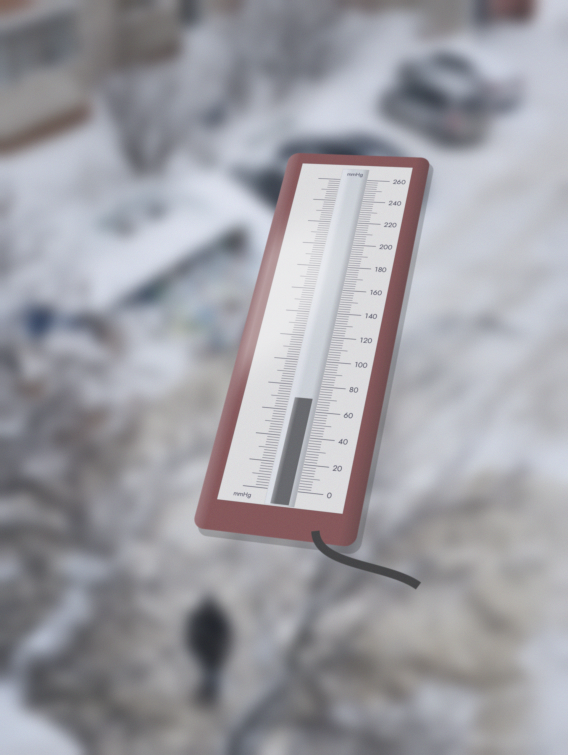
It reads value=70 unit=mmHg
